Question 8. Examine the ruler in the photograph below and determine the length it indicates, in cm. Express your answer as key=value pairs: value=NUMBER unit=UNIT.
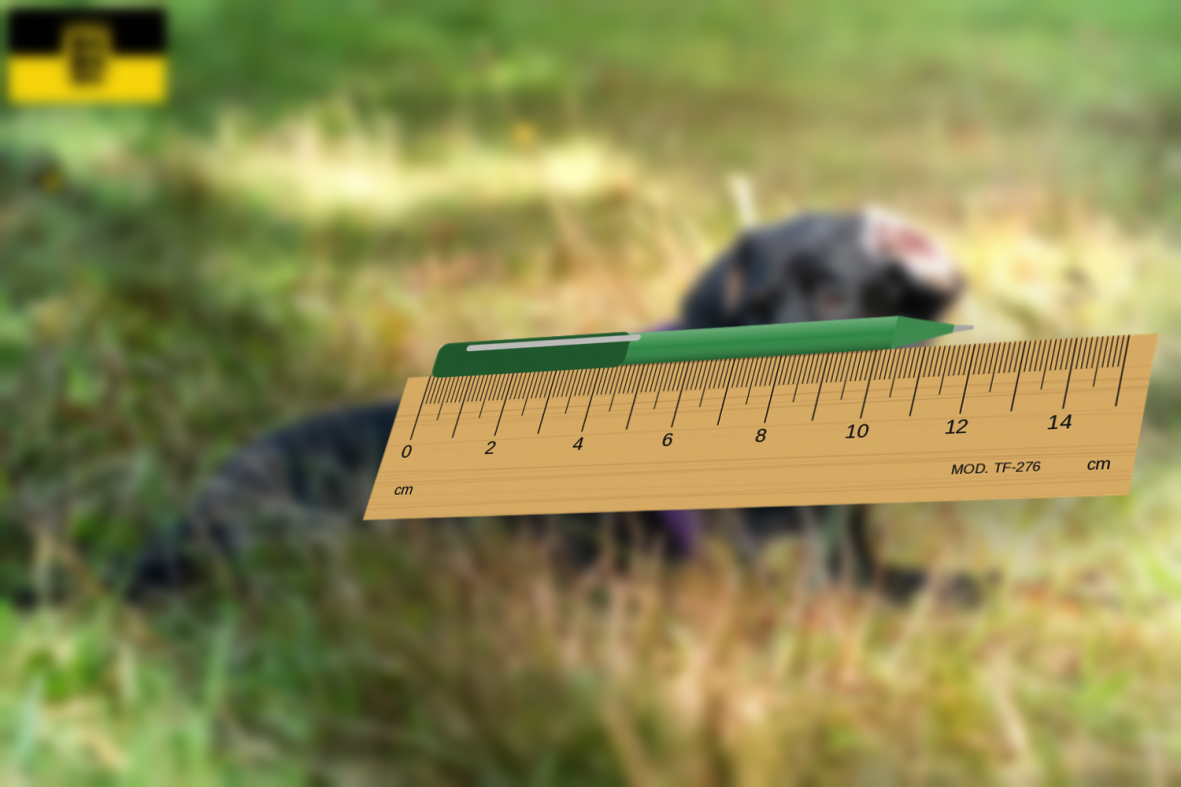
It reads value=11.9 unit=cm
